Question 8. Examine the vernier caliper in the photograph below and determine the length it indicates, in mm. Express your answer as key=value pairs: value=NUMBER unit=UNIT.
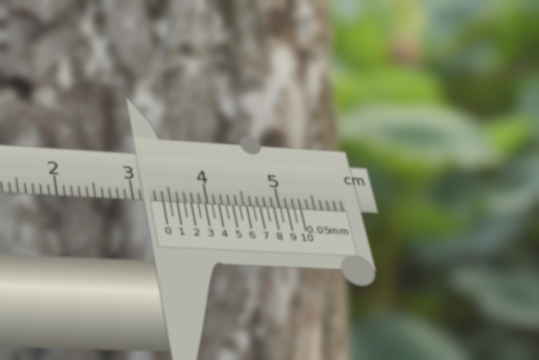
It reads value=34.0 unit=mm
